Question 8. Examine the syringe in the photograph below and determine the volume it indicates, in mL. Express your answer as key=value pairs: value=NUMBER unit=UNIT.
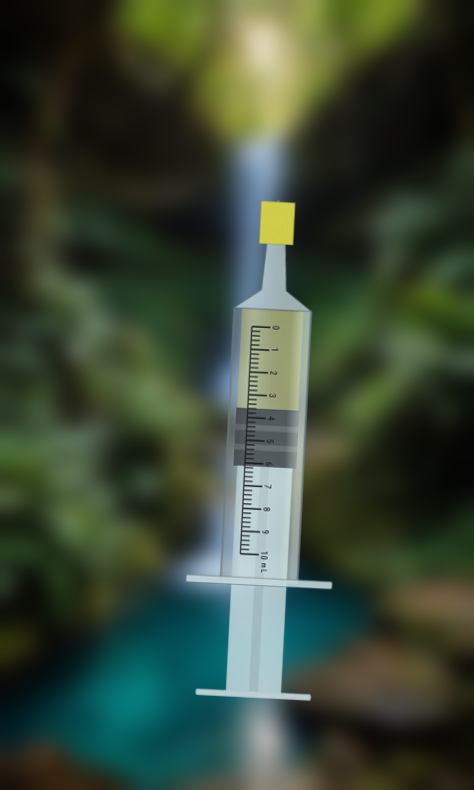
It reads value=3.6 unit=mL
